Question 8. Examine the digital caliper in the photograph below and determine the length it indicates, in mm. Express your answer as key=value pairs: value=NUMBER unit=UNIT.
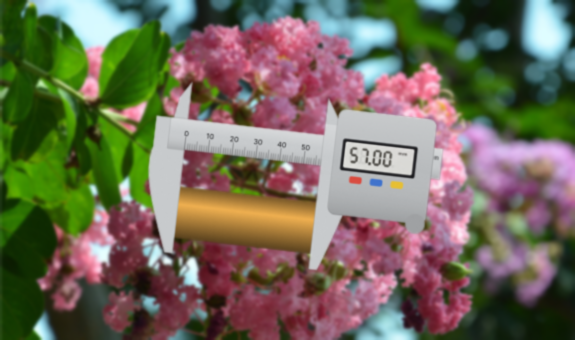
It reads value=57.00 unit=mm
